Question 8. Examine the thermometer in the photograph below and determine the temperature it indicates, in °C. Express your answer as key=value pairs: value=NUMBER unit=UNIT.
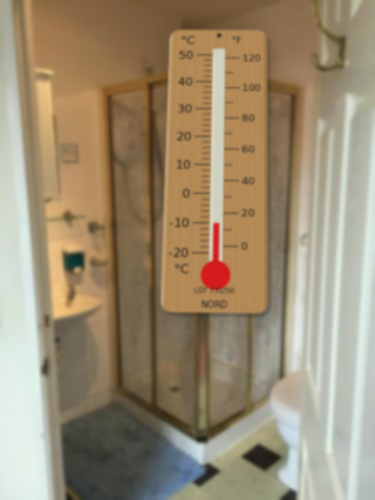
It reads value=-10 unit=°C
